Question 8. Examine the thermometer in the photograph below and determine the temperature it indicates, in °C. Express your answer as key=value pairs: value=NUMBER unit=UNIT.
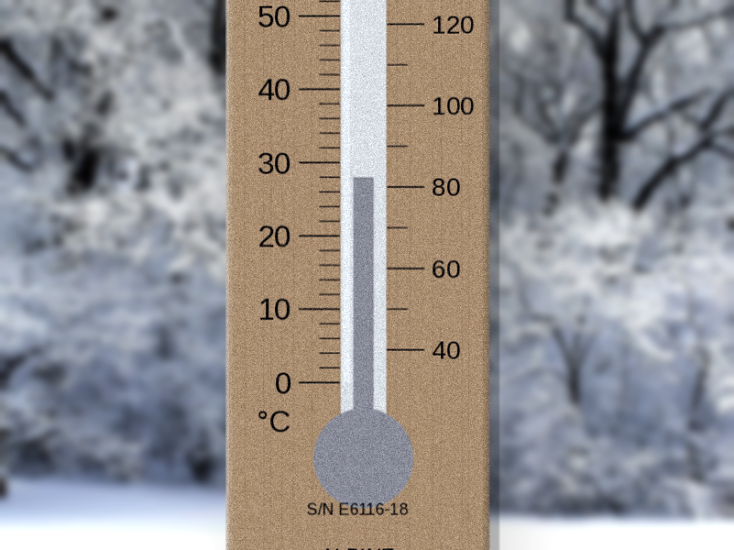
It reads value=28 unit=°C
